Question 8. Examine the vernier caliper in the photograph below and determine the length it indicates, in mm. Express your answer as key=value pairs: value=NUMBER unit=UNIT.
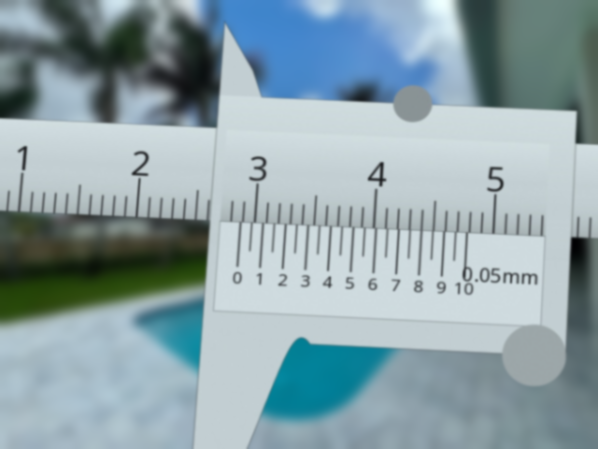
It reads value=28.8 unit=mm
